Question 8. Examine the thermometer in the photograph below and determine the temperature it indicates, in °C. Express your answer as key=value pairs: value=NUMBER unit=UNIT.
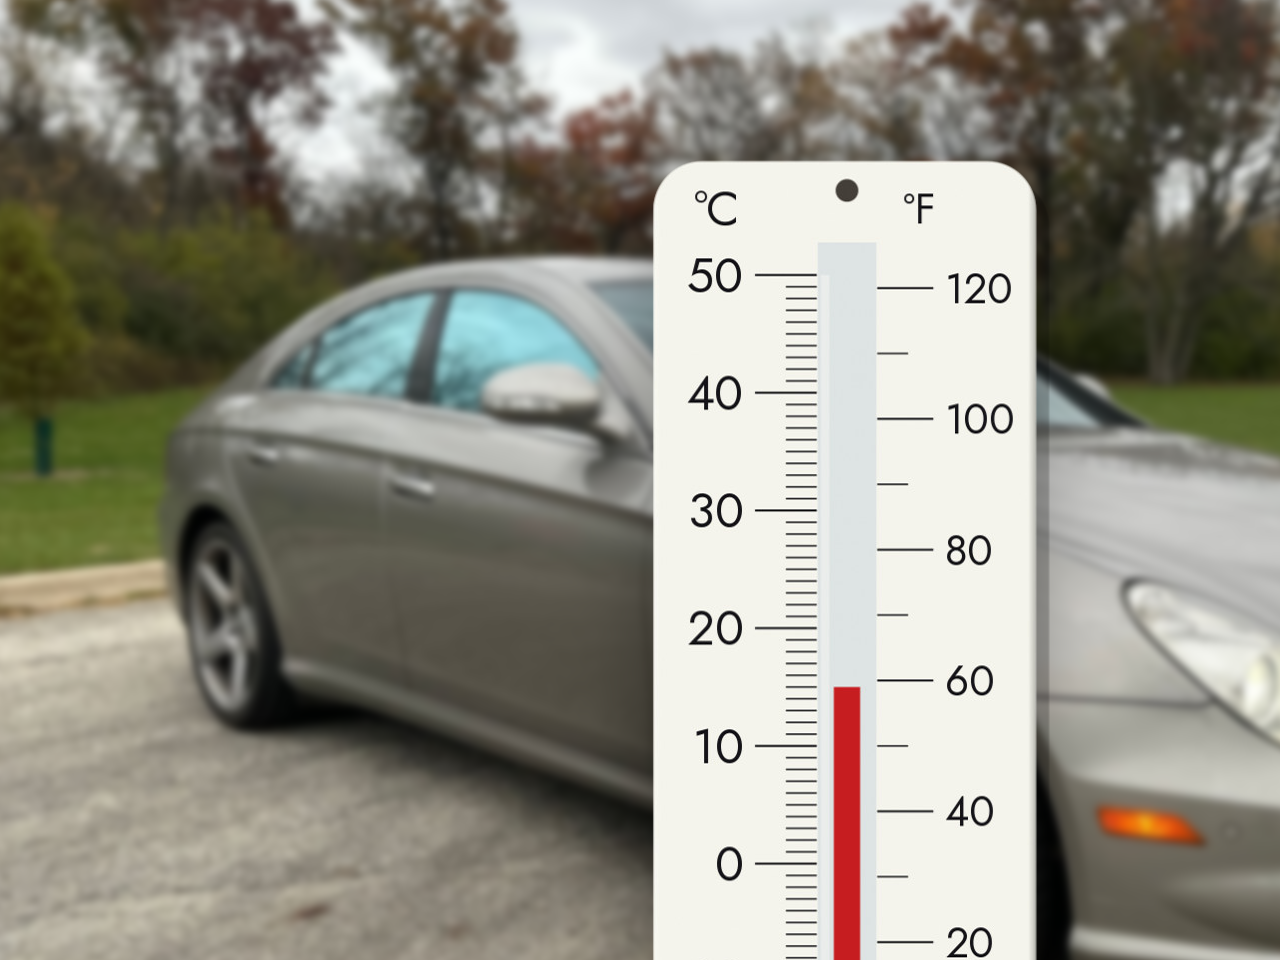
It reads value=15 unit=°C
